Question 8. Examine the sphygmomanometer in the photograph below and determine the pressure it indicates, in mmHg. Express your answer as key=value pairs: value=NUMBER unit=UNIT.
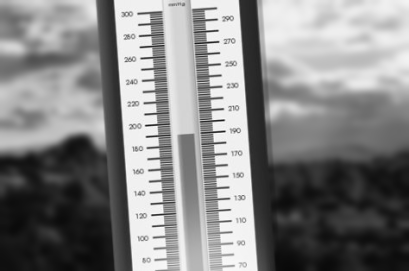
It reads value=190 unit=mmHg
